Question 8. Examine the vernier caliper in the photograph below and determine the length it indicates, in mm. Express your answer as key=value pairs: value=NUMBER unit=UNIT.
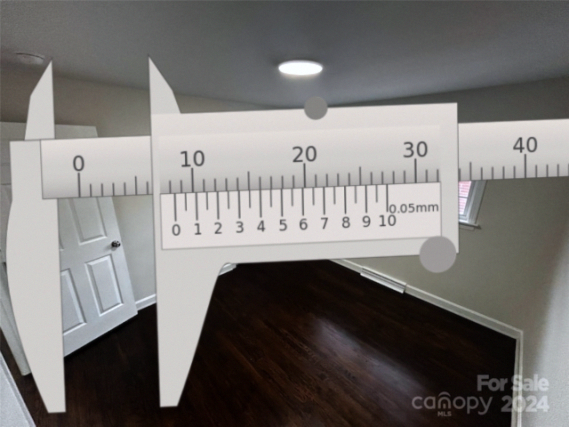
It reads value=8.4 unit=mm
